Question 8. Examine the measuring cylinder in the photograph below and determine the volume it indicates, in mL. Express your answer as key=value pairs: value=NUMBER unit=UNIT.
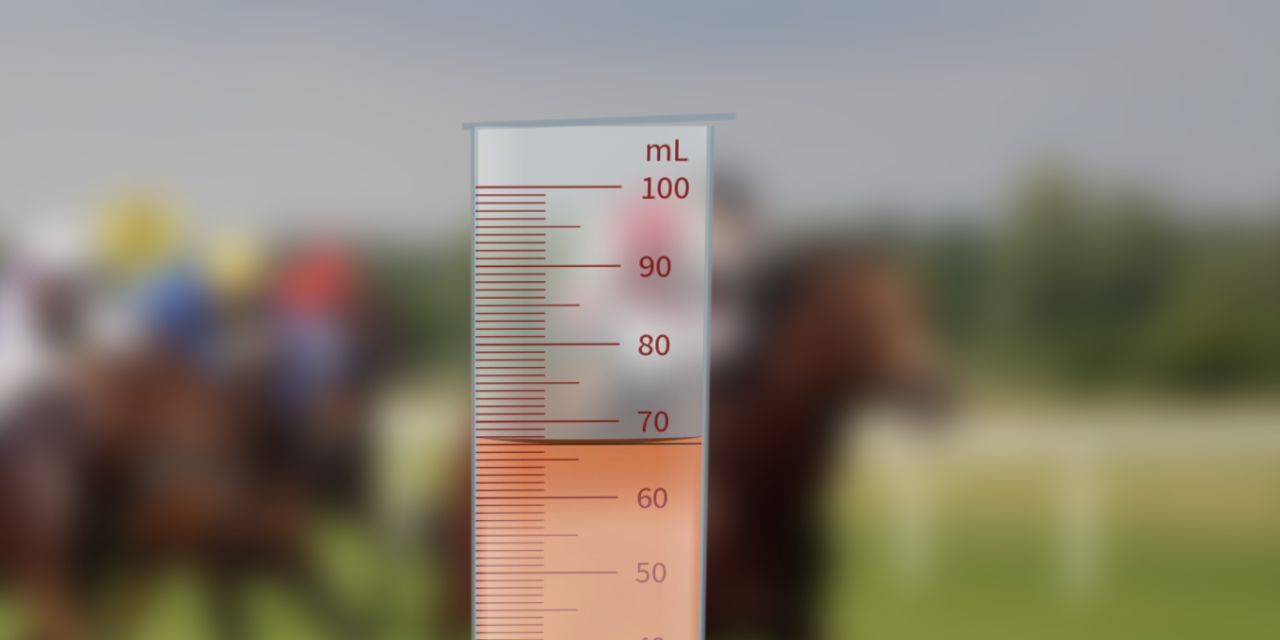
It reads value=67 unit=mL
